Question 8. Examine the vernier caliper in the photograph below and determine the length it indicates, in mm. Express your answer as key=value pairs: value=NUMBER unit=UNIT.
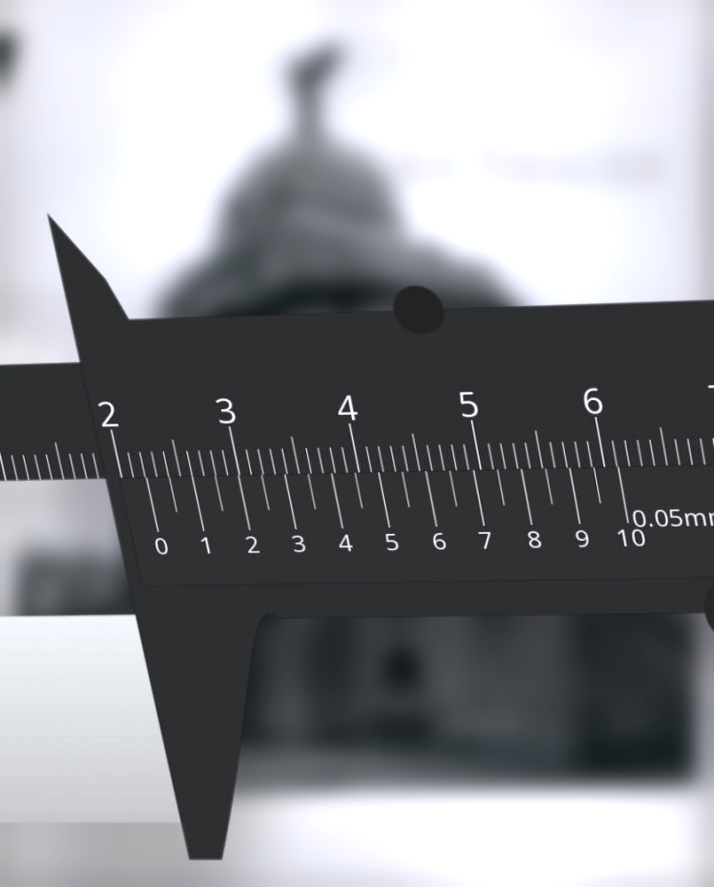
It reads value=22.1 unit=mm
